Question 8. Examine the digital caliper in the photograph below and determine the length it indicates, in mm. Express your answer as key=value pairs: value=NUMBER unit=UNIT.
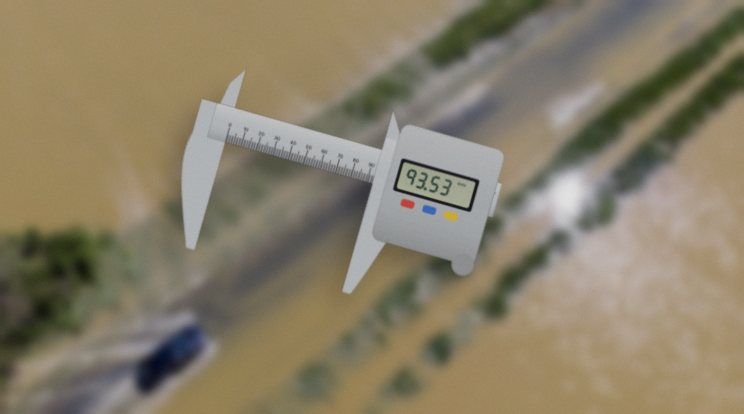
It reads value=93.53 unit=mm
